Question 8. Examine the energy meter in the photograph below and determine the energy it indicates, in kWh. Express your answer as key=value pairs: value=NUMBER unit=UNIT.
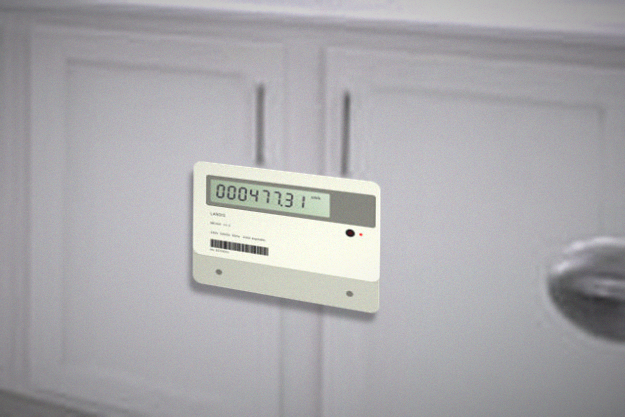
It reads value=477.31 unit=kWh
